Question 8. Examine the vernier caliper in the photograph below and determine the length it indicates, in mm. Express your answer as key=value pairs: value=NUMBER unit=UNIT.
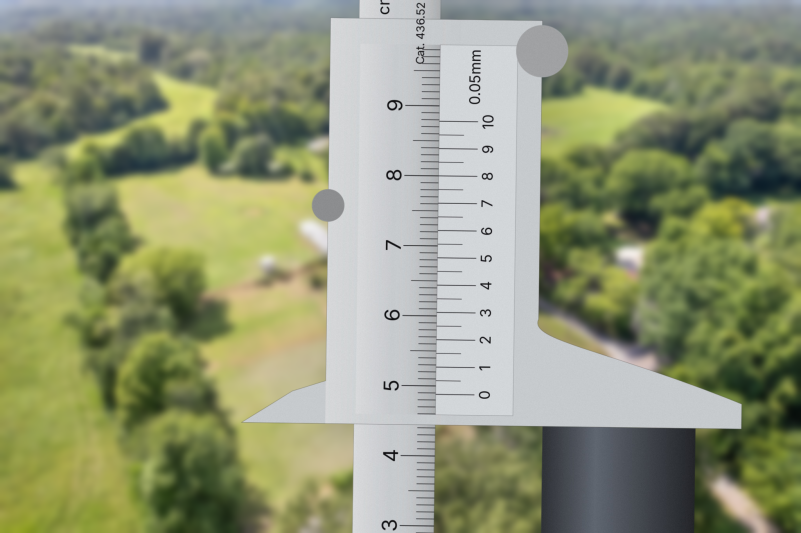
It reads value=48.8 unit=mm
